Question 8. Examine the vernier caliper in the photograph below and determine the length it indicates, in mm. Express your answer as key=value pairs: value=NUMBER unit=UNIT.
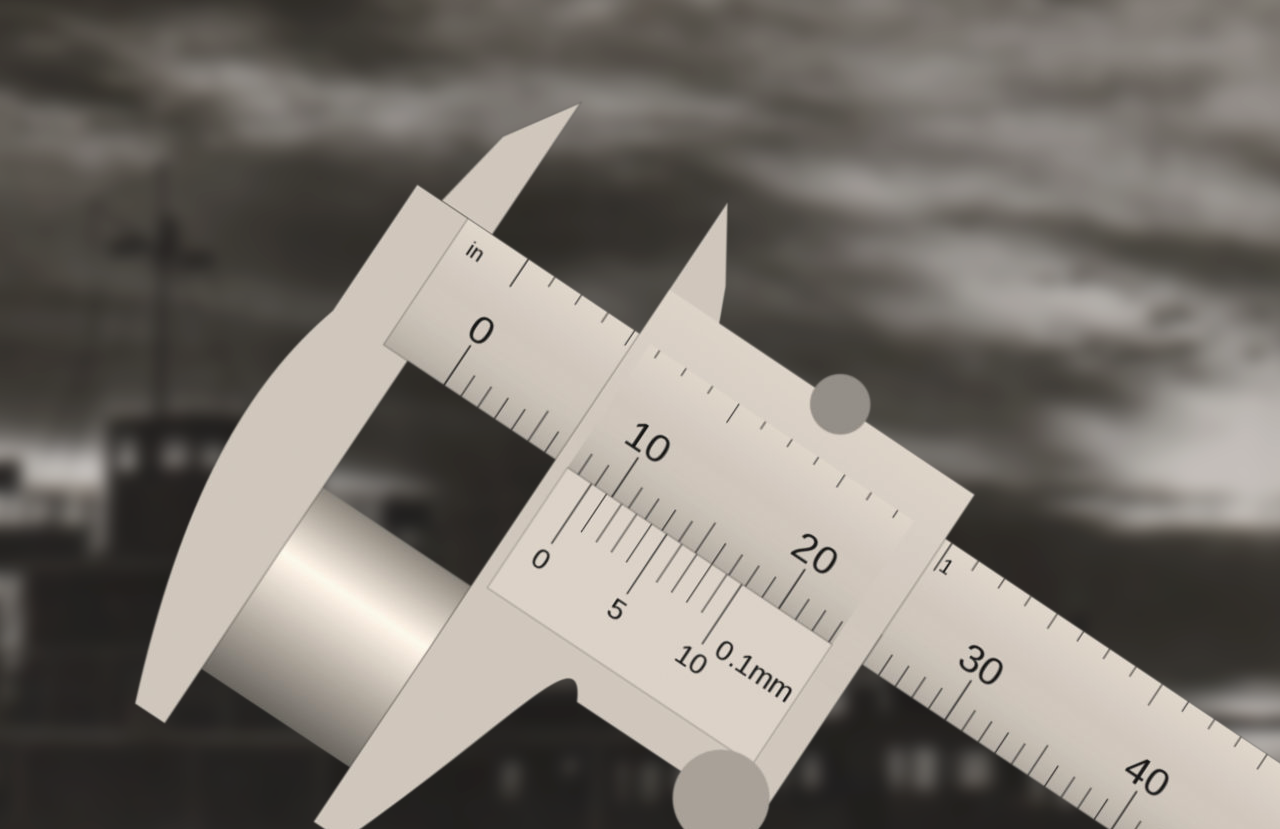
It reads value=8.8 unit=mm
